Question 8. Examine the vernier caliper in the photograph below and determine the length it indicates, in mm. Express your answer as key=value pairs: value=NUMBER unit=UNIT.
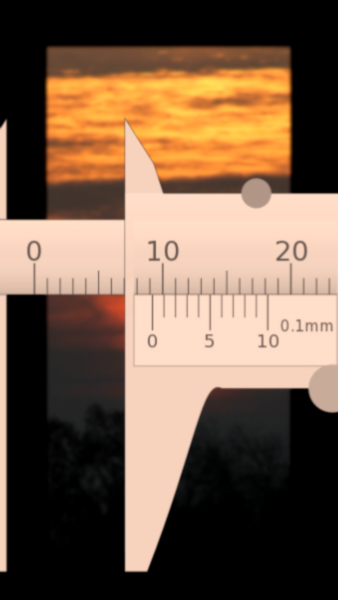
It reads value=9.2 unit=mm
